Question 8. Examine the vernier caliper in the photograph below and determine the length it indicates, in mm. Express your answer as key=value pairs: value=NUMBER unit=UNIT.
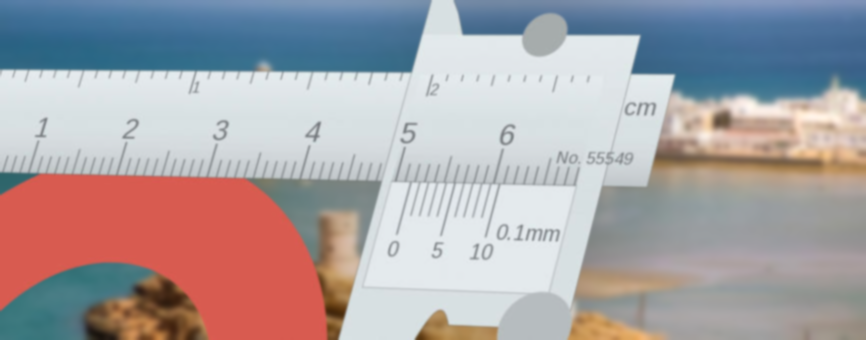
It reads value=51.6 unit=mm
